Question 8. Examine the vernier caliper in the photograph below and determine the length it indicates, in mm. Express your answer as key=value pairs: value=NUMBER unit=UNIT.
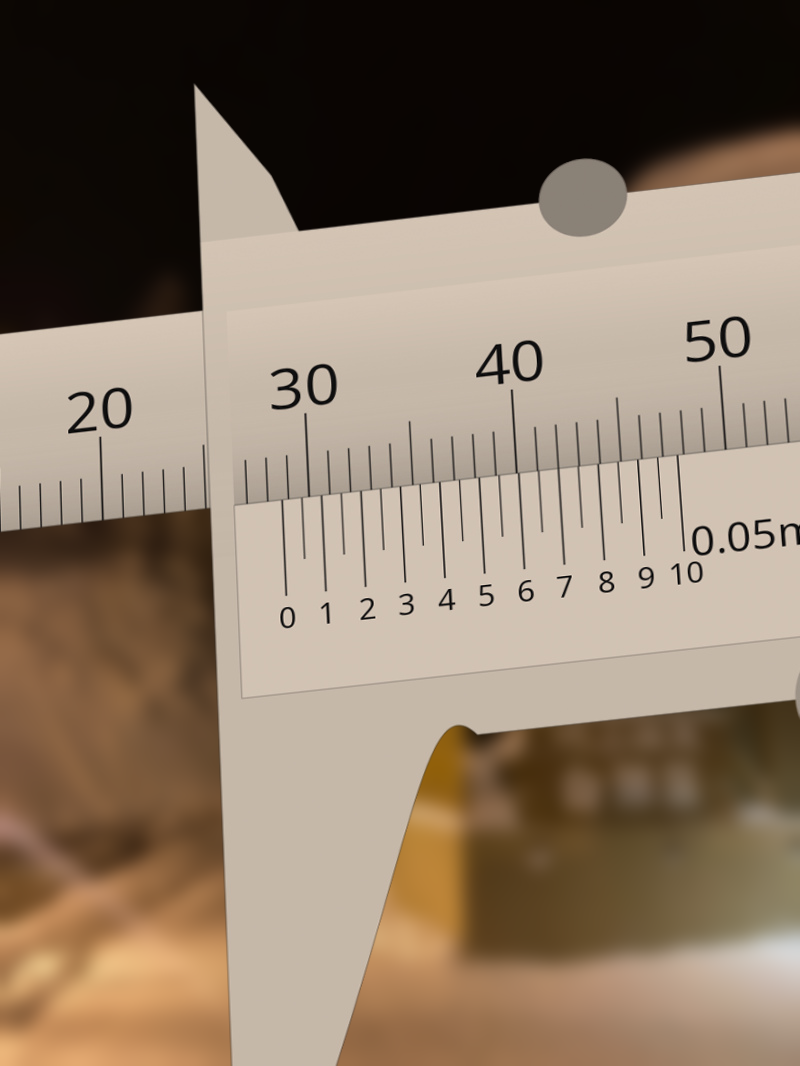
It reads value=28.7 unit=mm
